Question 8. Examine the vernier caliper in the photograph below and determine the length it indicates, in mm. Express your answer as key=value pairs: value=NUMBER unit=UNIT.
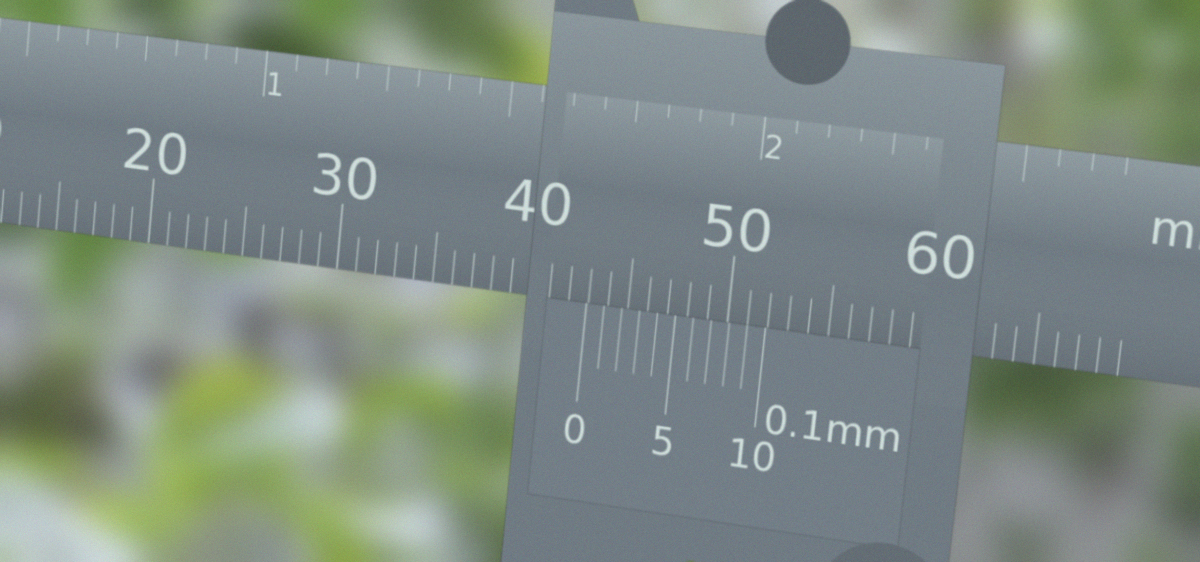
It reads value=42.9 unit=mm
